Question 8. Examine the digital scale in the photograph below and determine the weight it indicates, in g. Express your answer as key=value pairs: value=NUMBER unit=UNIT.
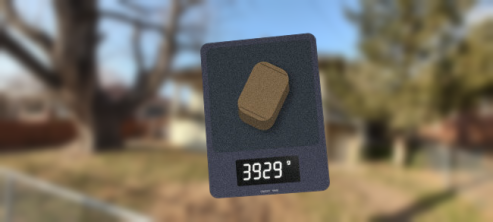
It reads value=3929 unit=g
